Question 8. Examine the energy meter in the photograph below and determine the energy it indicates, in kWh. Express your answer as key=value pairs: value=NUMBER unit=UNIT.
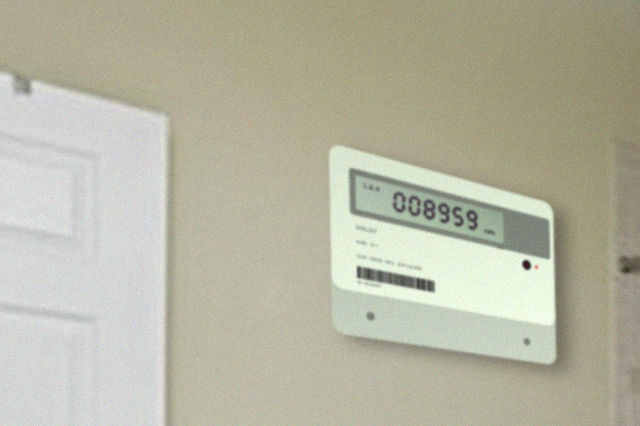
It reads value=8959 unit=kWh
